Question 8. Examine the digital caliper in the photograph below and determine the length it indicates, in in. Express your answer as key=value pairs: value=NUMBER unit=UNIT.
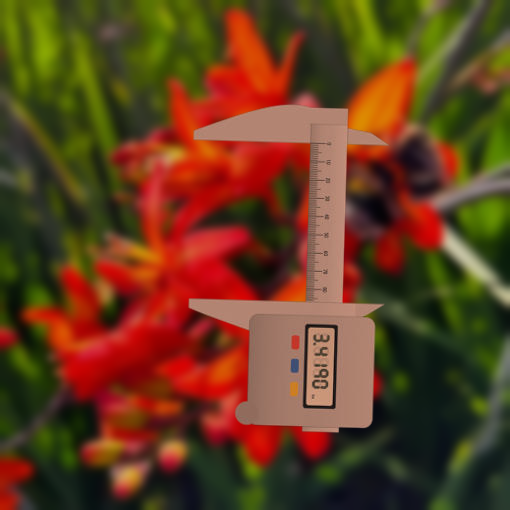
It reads value=3.4190 unit=in
